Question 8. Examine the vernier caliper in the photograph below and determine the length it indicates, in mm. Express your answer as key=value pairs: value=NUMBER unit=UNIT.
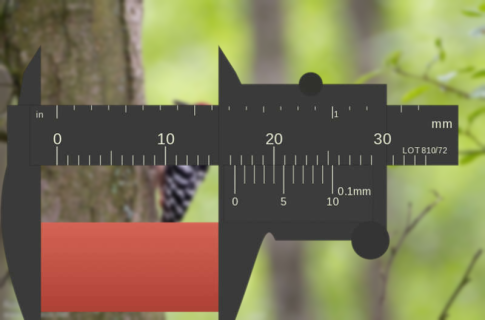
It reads value=16.4 unit=mm
